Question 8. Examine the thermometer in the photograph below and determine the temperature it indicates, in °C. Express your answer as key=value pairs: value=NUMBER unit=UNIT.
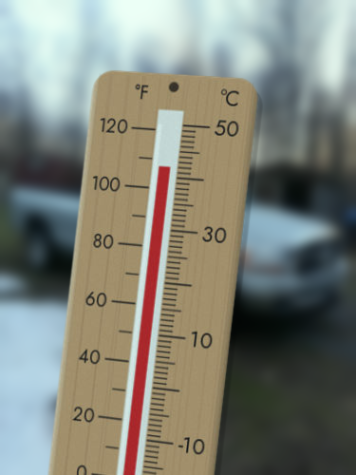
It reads value=42 unit=°C
